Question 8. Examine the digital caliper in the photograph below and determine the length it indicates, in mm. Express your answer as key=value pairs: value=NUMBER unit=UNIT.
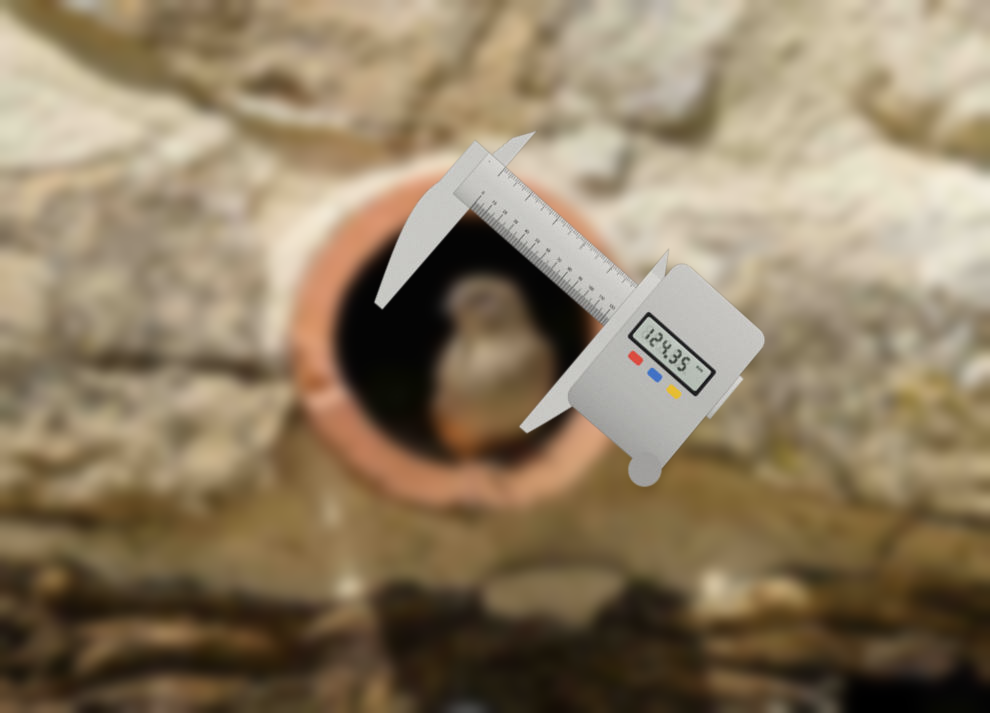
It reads value=124.35 unit=mm
